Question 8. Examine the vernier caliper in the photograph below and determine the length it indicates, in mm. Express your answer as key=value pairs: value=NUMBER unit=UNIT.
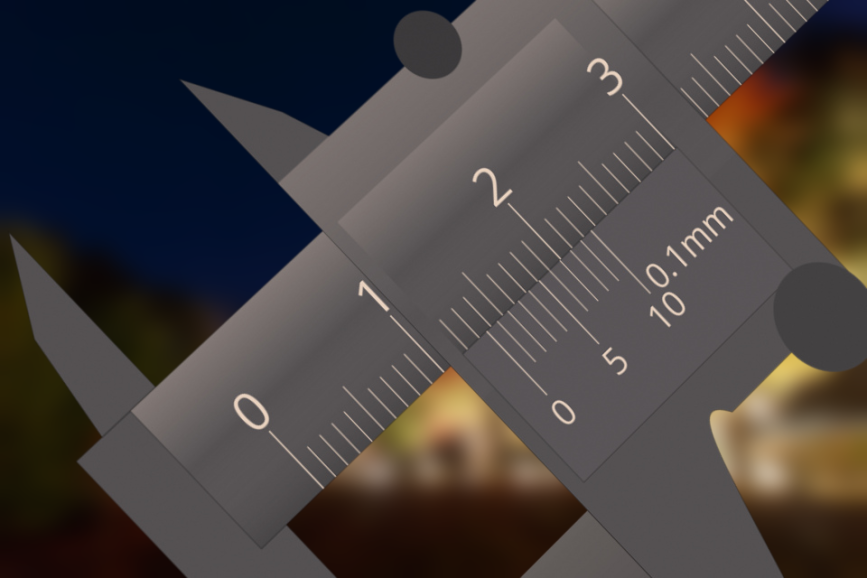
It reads value=13.6 unit=mm
